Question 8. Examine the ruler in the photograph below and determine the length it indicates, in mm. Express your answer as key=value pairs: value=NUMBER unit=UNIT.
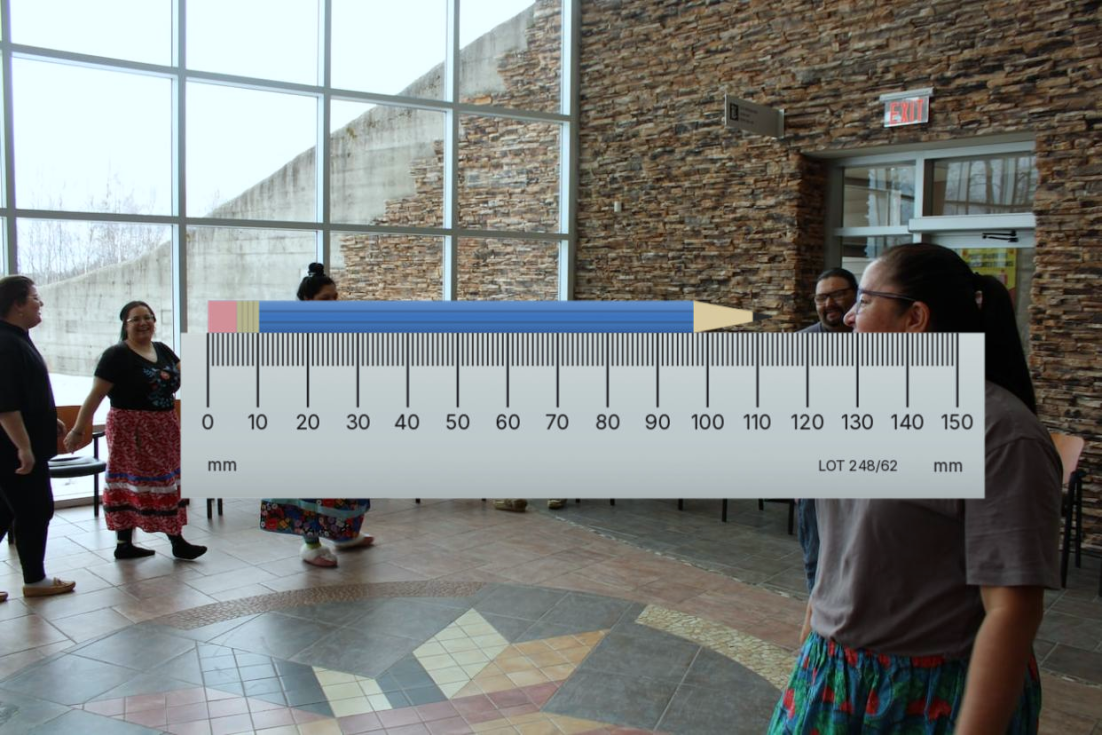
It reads value=113 unit=mm
